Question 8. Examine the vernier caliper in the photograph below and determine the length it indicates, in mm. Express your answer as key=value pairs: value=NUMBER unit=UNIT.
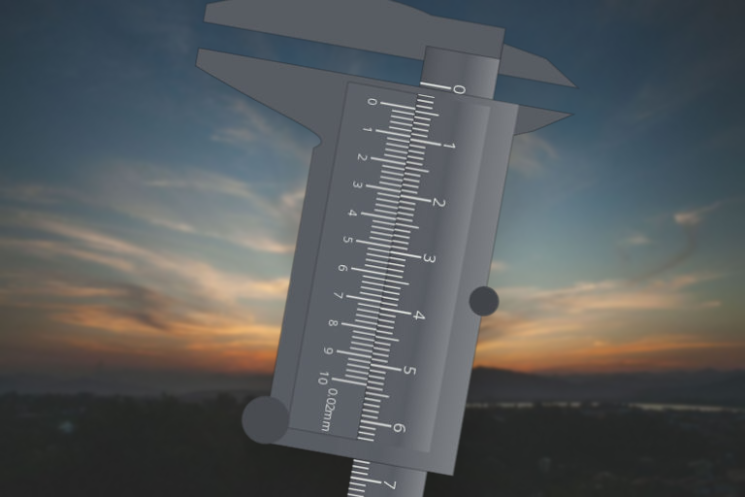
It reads value=4.6 unit=mm
